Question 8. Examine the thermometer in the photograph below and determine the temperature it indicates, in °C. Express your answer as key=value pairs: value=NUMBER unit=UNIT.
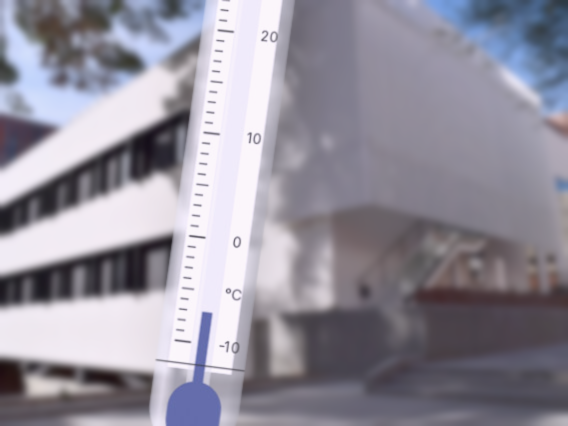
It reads value=-7 unit=°C
